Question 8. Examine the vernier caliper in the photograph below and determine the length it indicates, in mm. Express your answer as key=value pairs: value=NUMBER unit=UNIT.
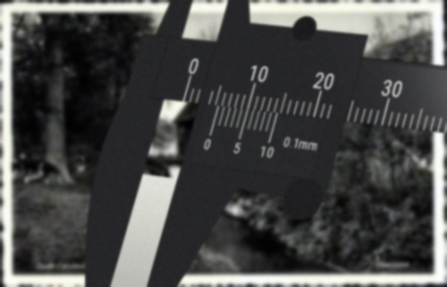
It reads value=5.5 unit=mm
